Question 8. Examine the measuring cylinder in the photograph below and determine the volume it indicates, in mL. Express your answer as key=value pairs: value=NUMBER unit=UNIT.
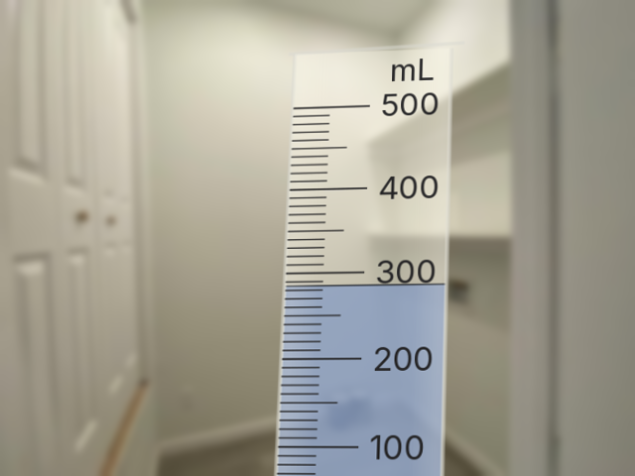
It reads value=285 unit=mL
